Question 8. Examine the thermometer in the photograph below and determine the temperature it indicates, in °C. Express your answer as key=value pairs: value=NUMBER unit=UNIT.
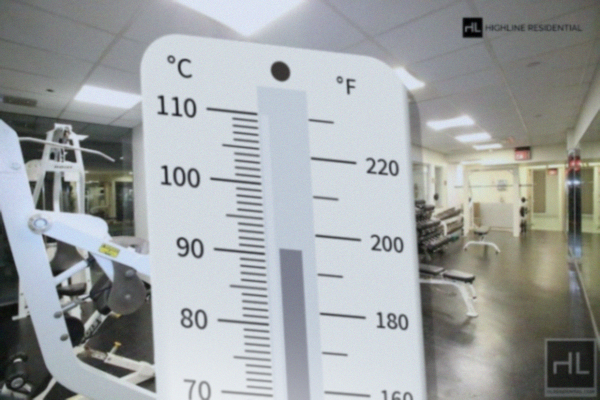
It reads value=91 unit=°C
